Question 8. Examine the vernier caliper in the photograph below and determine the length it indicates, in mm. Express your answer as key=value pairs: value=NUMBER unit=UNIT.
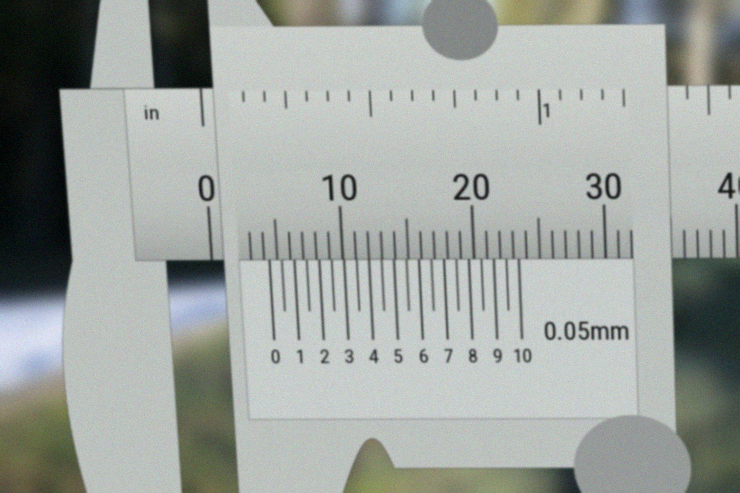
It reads value=4.4 unit=mm
